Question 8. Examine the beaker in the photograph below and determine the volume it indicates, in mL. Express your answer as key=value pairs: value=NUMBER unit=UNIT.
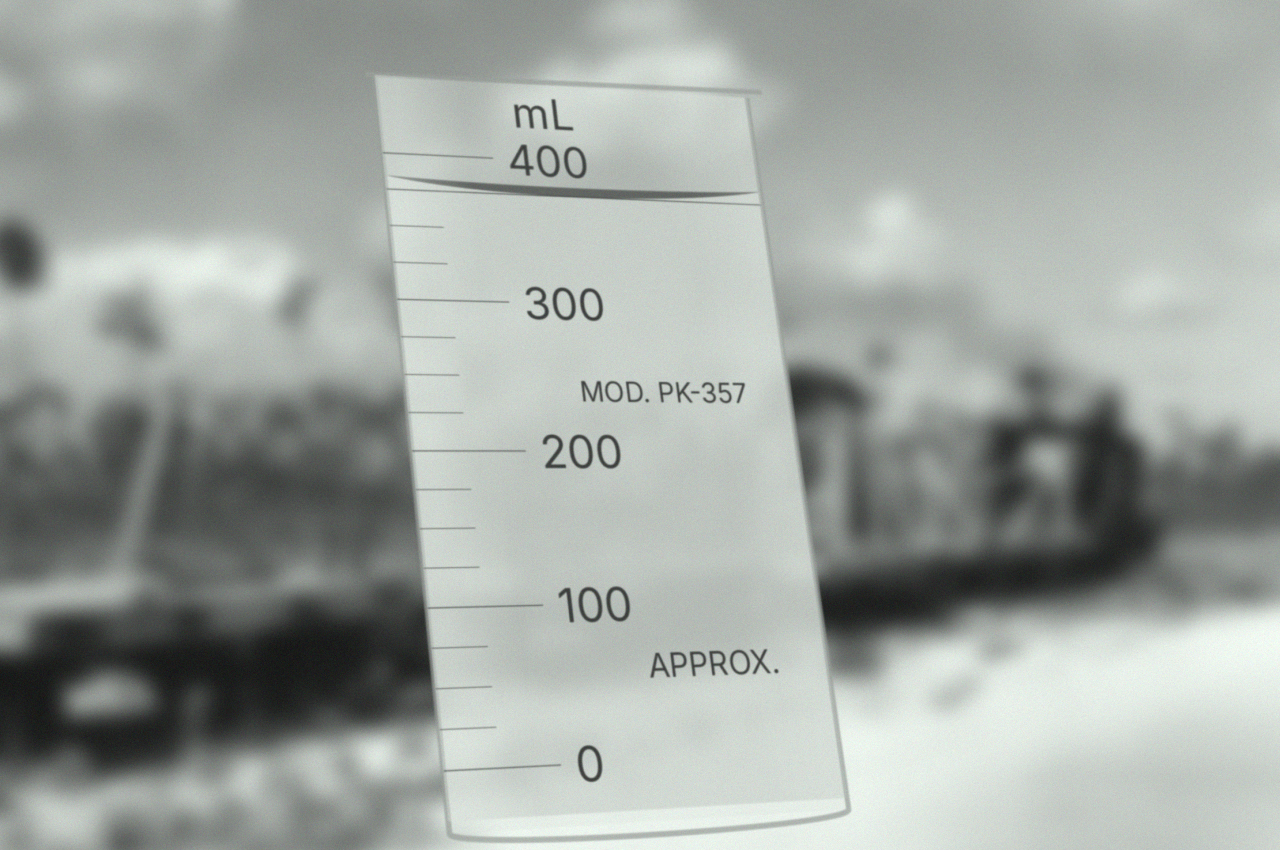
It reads value=375 unit=mL
